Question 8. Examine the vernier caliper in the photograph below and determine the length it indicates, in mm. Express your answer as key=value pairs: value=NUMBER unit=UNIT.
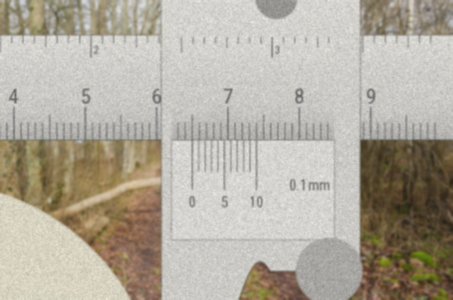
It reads value=65.0 unit=mm
